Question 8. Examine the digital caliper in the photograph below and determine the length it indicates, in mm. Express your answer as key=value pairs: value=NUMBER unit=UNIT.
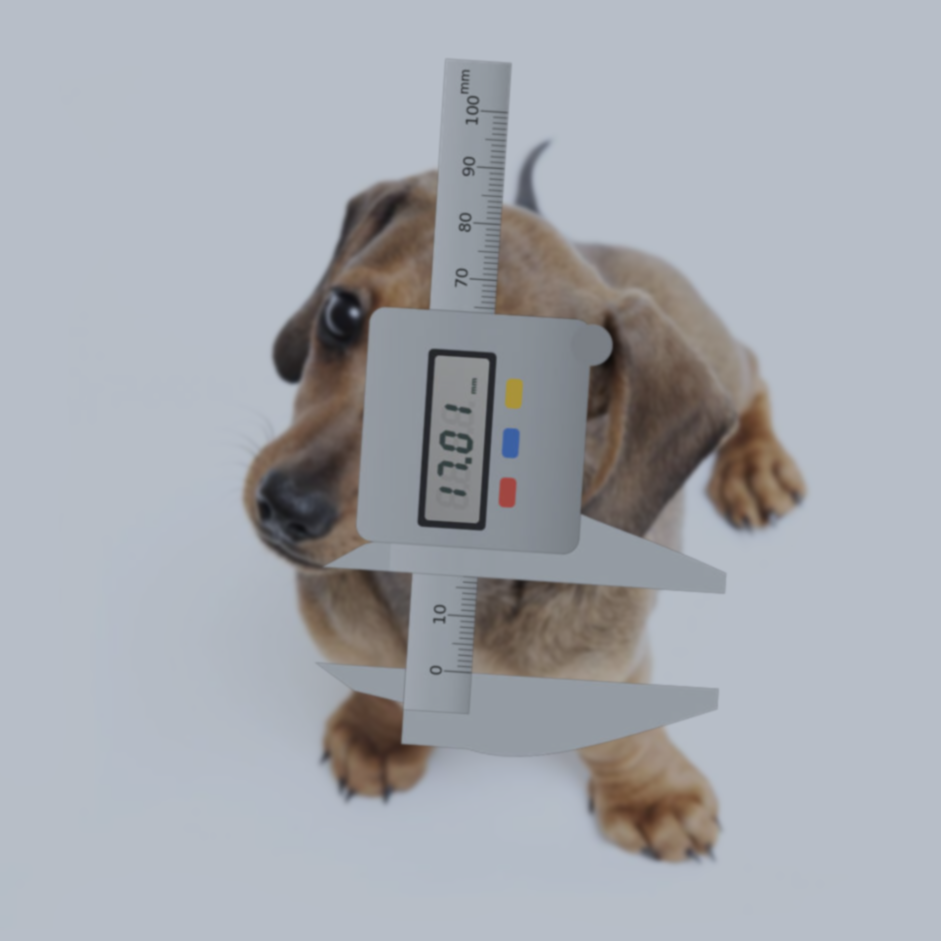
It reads value=17.01 unit=mm
